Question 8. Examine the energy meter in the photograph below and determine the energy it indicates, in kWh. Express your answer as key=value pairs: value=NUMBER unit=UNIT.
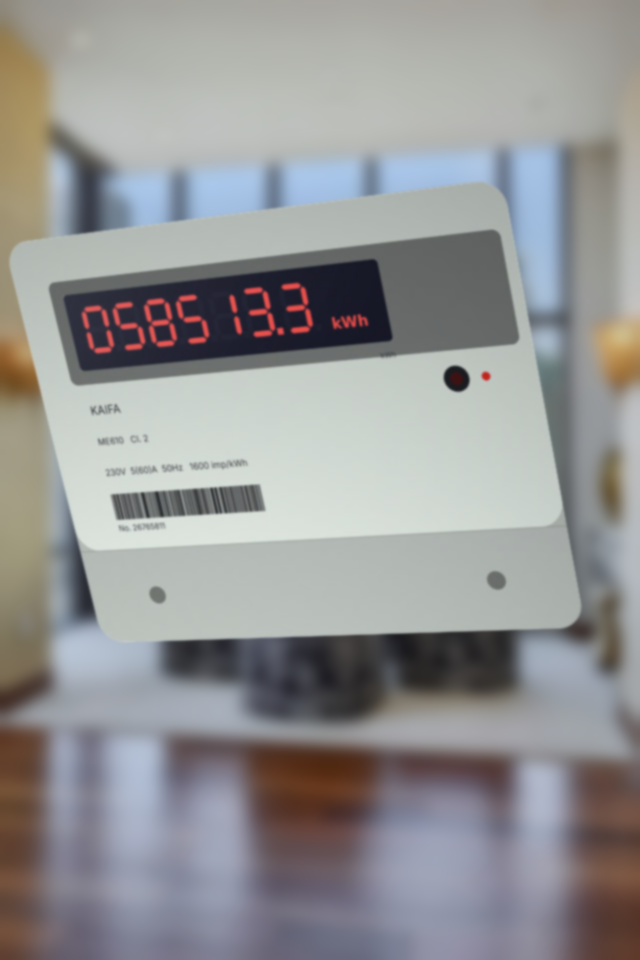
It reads value=58513.3 unit=kWh
